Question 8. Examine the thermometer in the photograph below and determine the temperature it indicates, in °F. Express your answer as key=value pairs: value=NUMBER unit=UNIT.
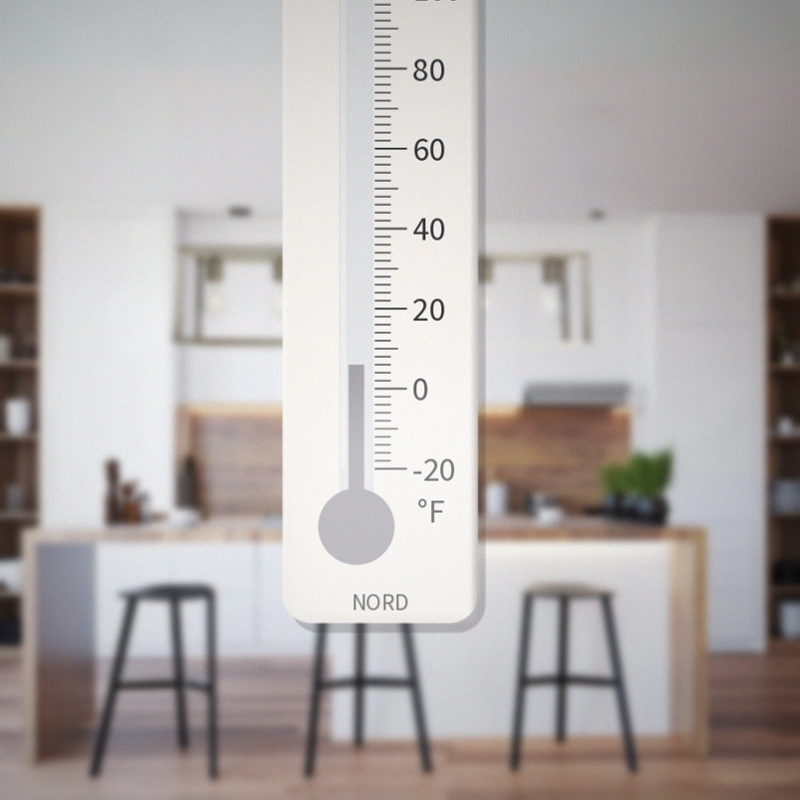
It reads value=6 unit=°F
